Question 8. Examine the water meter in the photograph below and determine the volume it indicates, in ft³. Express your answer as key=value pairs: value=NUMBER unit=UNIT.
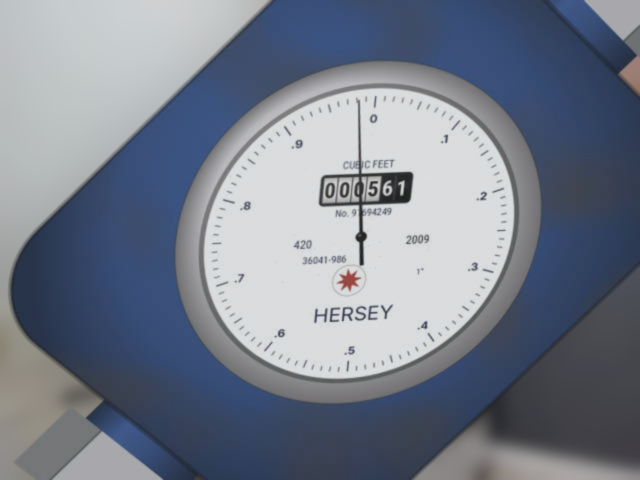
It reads value=560.98 unit=ft³
